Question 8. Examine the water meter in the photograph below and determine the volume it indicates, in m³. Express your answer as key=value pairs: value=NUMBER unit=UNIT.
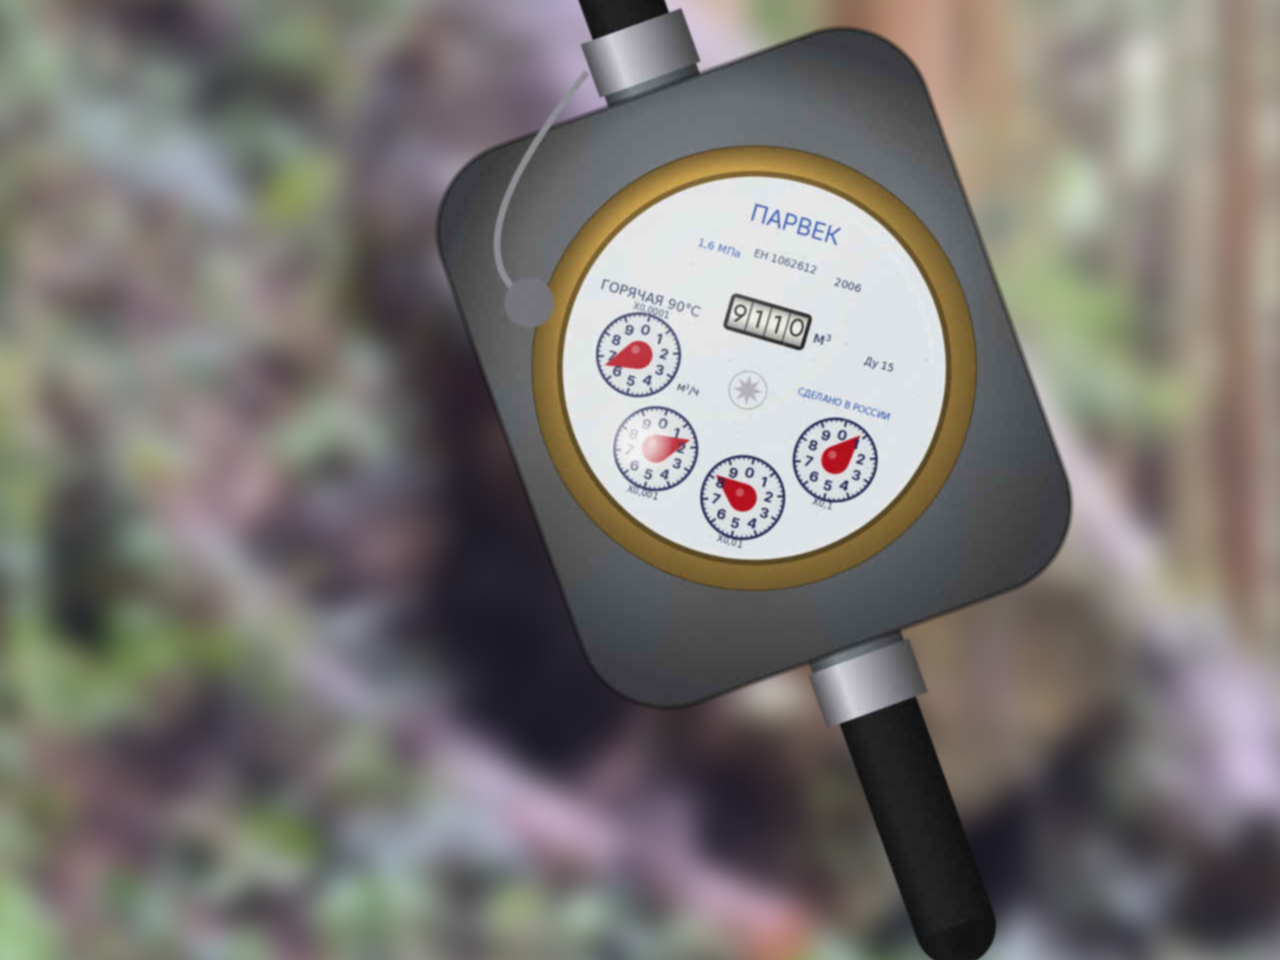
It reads value=9110.0816 unit=m³
